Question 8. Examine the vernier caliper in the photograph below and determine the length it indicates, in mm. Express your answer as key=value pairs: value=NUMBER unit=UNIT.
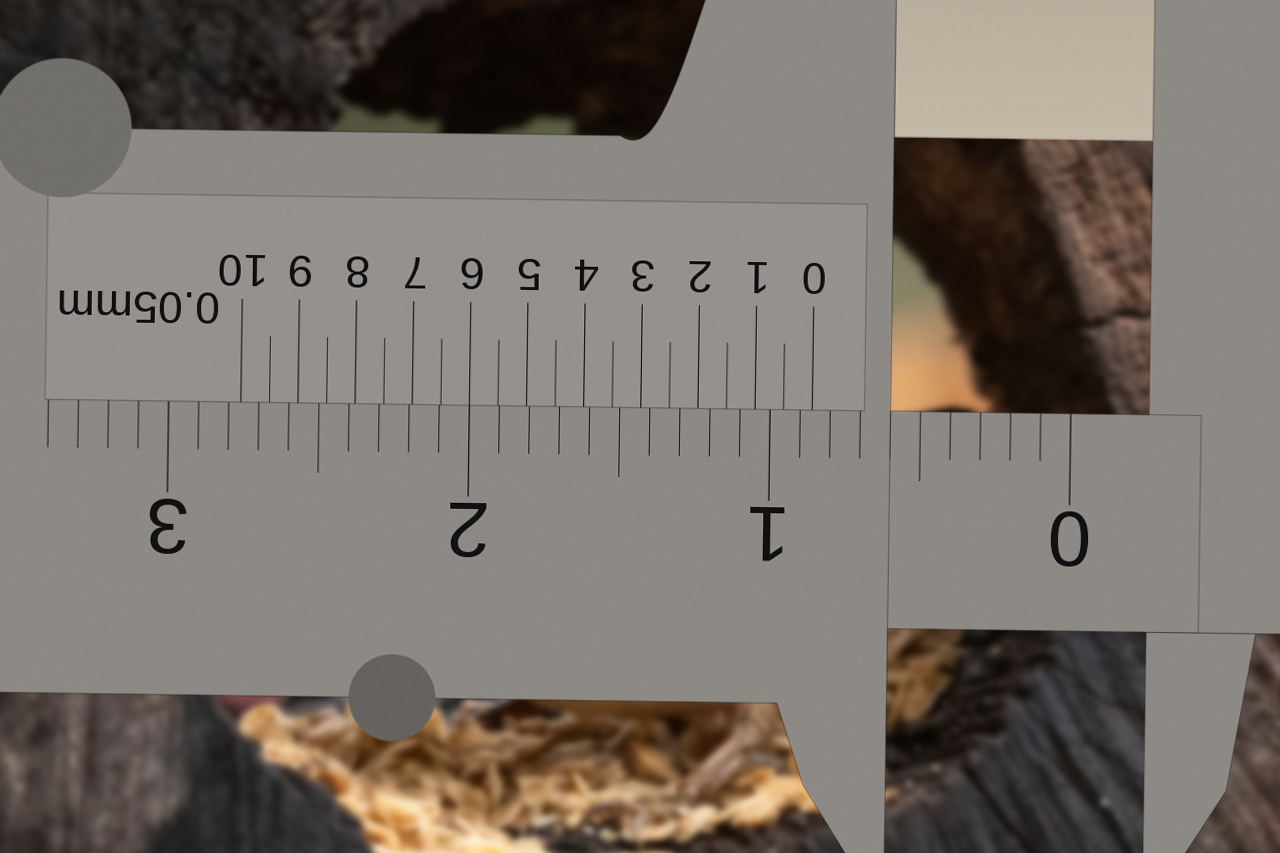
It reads value=8.60 unit=mm
